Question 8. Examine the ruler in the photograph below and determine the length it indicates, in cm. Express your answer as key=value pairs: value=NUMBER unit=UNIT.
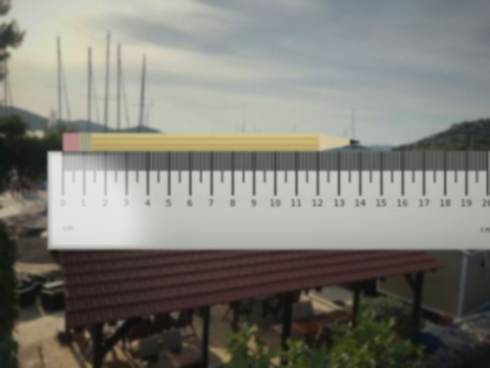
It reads value=14 unit=cm
